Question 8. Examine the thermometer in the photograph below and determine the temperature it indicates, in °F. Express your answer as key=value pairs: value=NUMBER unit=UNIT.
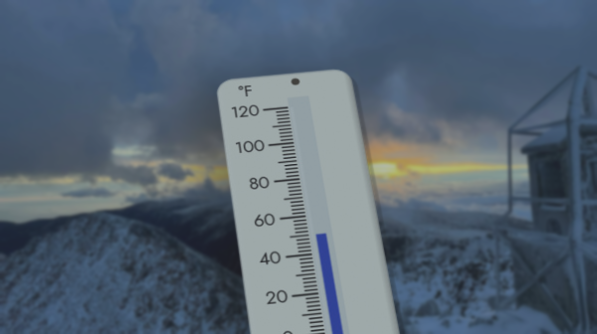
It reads value=50 unit=°F
